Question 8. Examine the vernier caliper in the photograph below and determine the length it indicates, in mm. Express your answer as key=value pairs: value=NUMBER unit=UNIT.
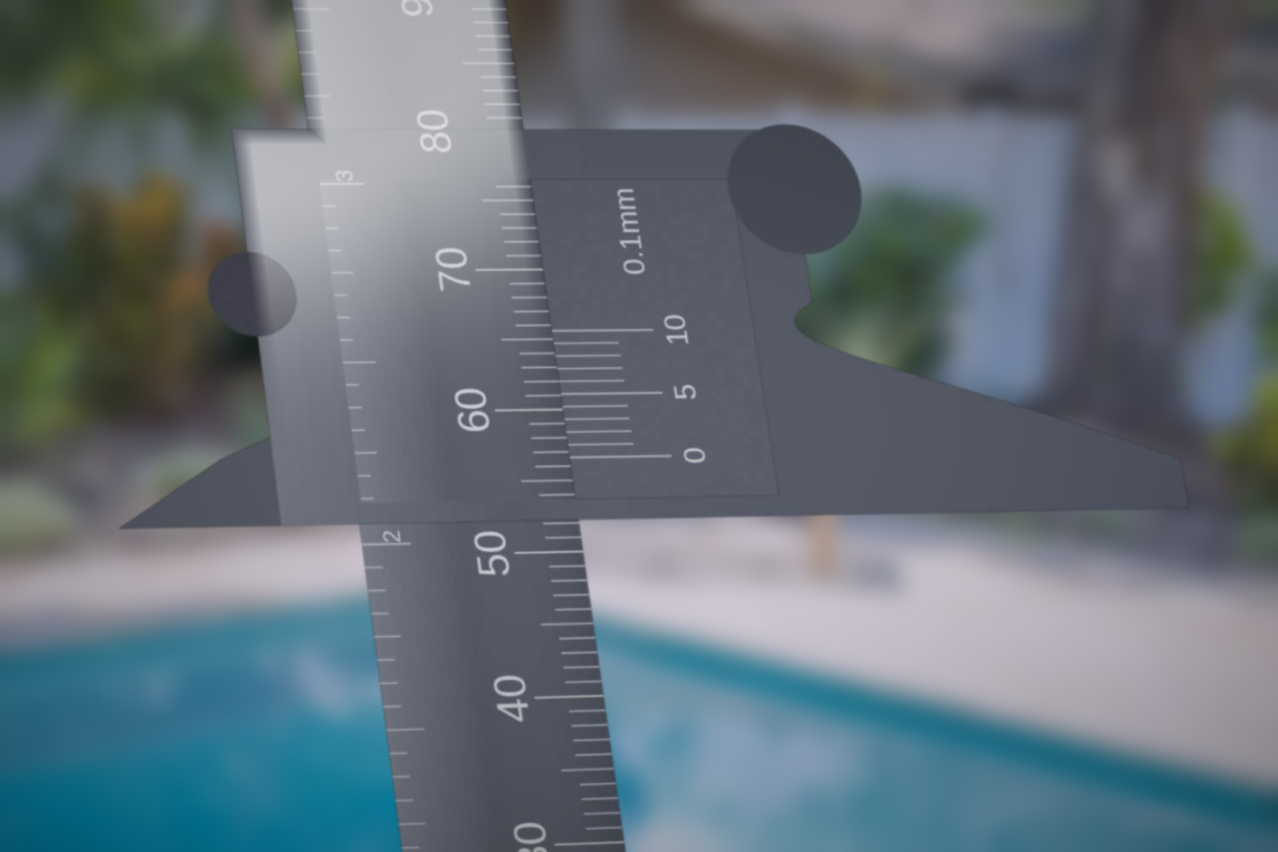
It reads value=56.6 unit=mm
